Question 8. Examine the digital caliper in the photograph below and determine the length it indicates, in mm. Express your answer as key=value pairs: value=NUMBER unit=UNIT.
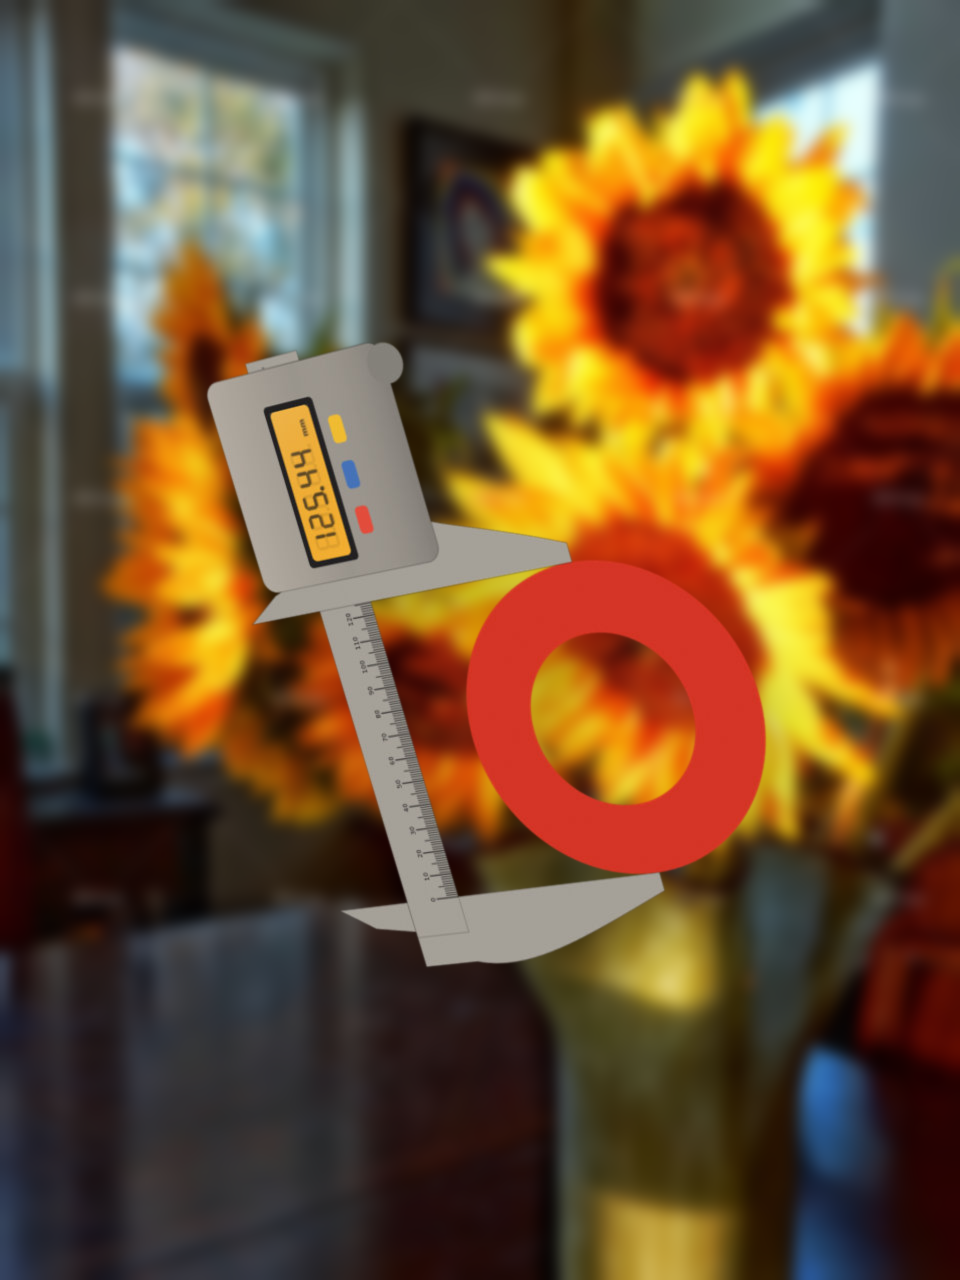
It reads value=125.44 unit=mm
